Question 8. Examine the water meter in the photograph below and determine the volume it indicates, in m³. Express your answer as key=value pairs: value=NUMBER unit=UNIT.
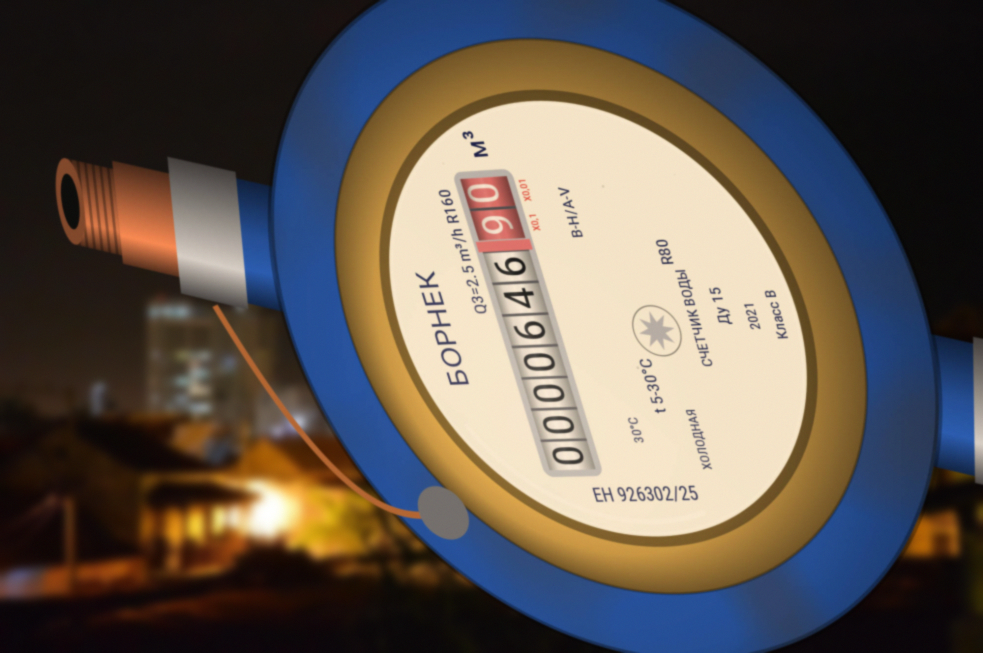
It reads value=646.90 unit=m³
